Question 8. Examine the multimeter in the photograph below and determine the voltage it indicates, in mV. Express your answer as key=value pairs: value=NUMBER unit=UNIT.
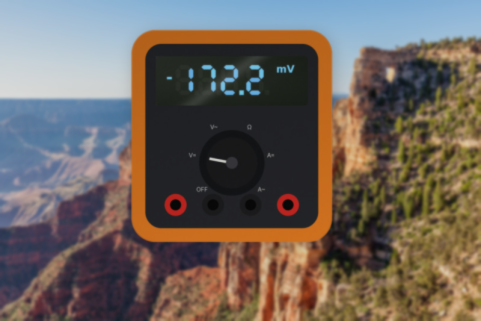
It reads value=-172.2 unit=mV
